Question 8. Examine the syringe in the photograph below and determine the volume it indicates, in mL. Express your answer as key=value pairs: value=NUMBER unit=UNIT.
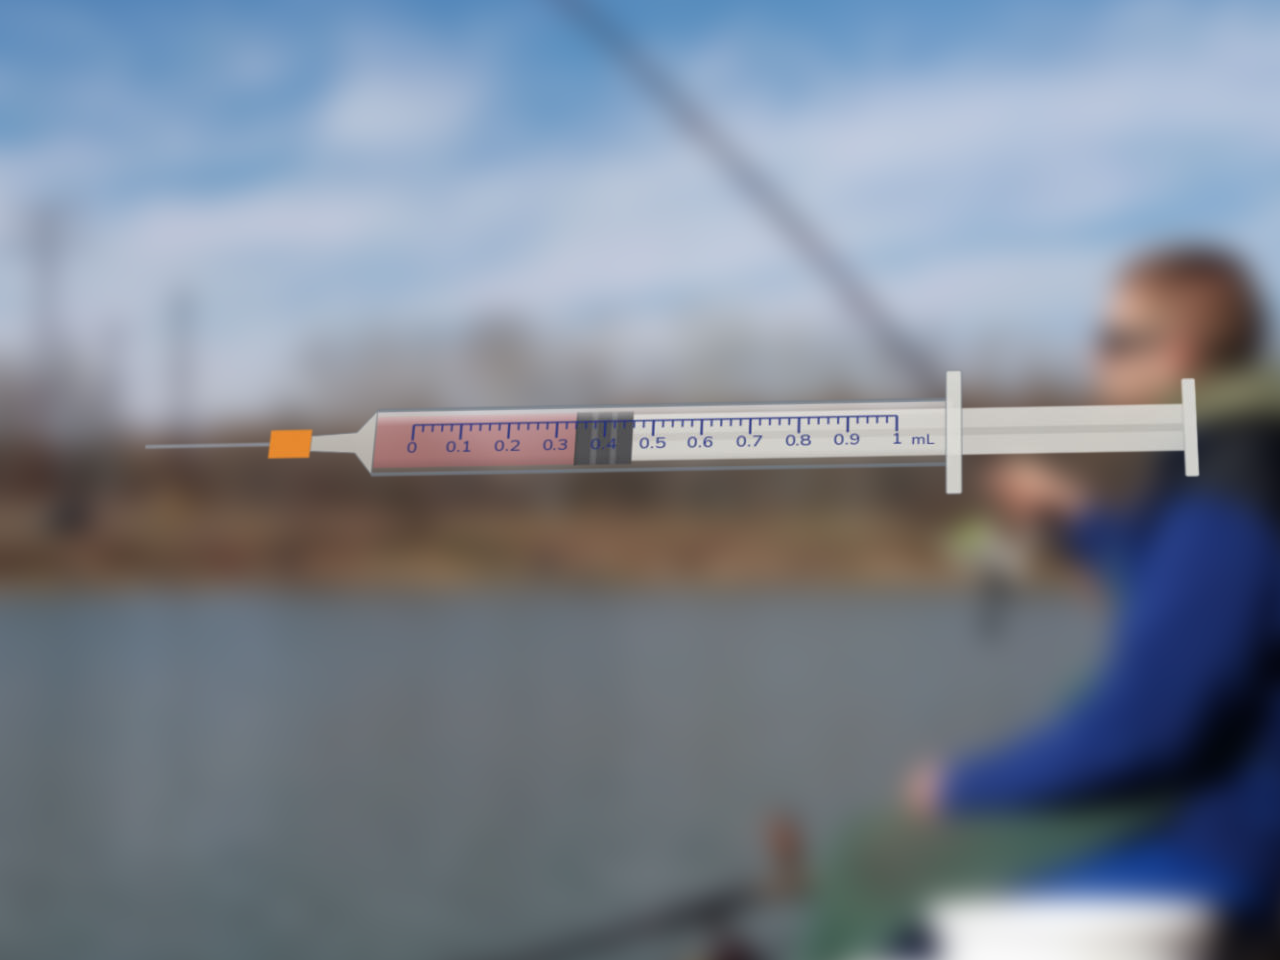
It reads value=0.34 unit=mL
